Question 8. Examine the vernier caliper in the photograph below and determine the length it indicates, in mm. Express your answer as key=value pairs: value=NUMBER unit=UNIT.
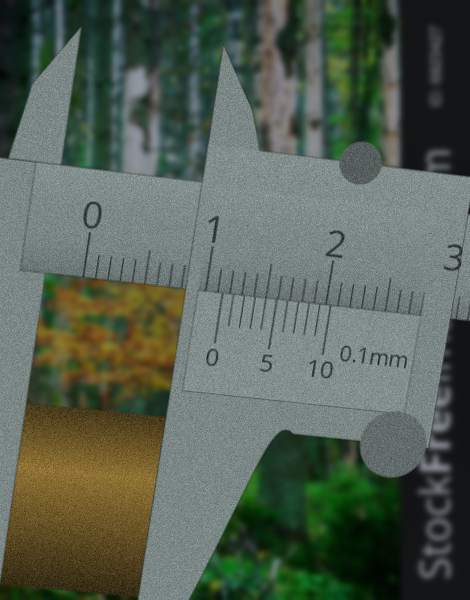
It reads value=11.4 unit=mm
